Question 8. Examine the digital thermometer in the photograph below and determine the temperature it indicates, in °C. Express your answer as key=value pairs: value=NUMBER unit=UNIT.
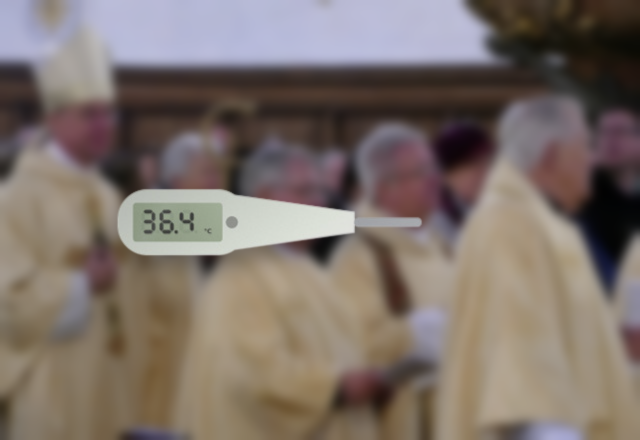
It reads value=36.4 unit=°C
